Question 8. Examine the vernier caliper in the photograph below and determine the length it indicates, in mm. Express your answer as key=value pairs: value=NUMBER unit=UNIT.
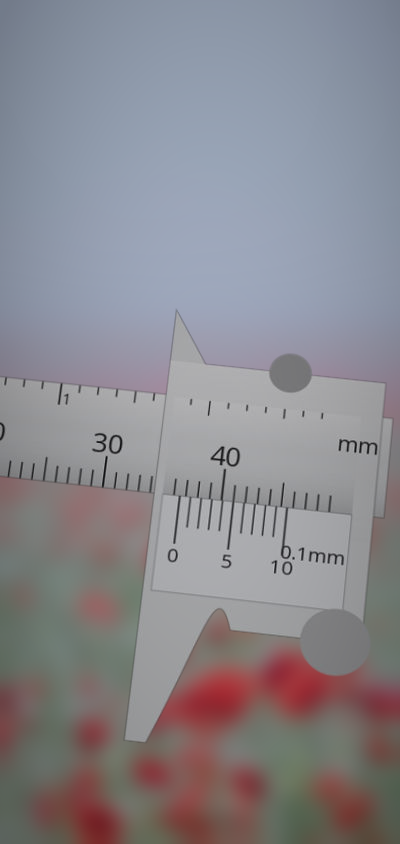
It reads value=36.5 unit=mm
